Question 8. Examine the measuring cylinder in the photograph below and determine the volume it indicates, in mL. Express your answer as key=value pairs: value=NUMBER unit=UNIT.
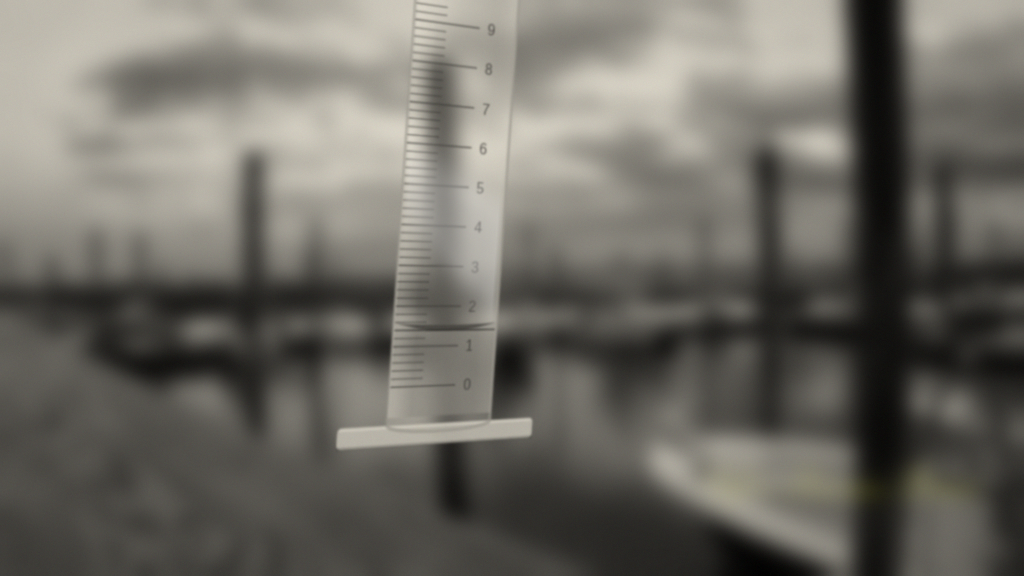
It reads value=1.4 unit=mL
